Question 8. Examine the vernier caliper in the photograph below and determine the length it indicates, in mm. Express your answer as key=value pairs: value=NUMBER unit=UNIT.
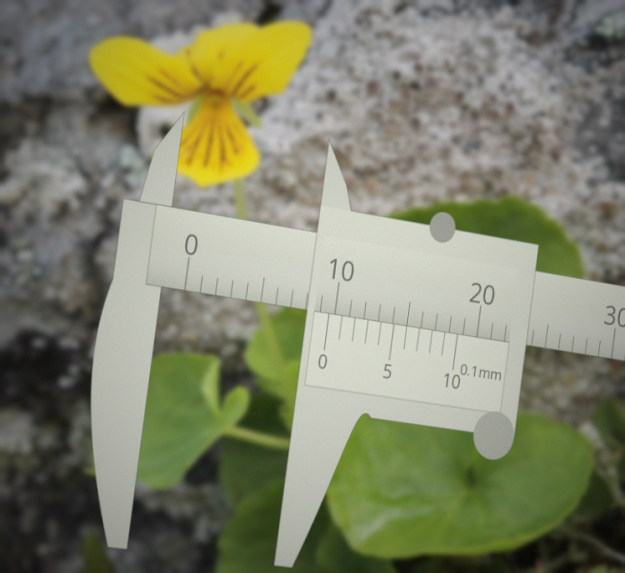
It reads value=9.6 unit=mm
